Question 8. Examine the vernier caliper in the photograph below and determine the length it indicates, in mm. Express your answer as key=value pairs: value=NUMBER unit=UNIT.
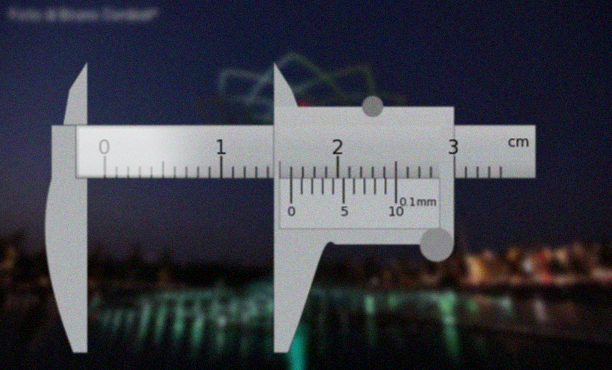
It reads value=16.0 unit=mm
